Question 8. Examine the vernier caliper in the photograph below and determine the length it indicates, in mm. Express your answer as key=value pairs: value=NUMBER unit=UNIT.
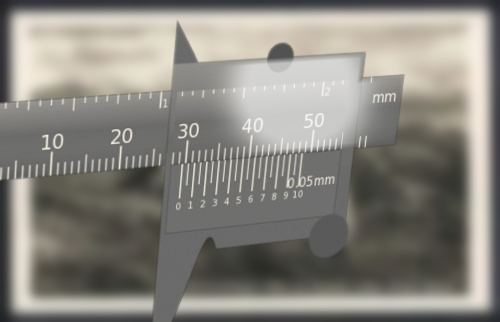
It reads value=29.5 unit=mm
